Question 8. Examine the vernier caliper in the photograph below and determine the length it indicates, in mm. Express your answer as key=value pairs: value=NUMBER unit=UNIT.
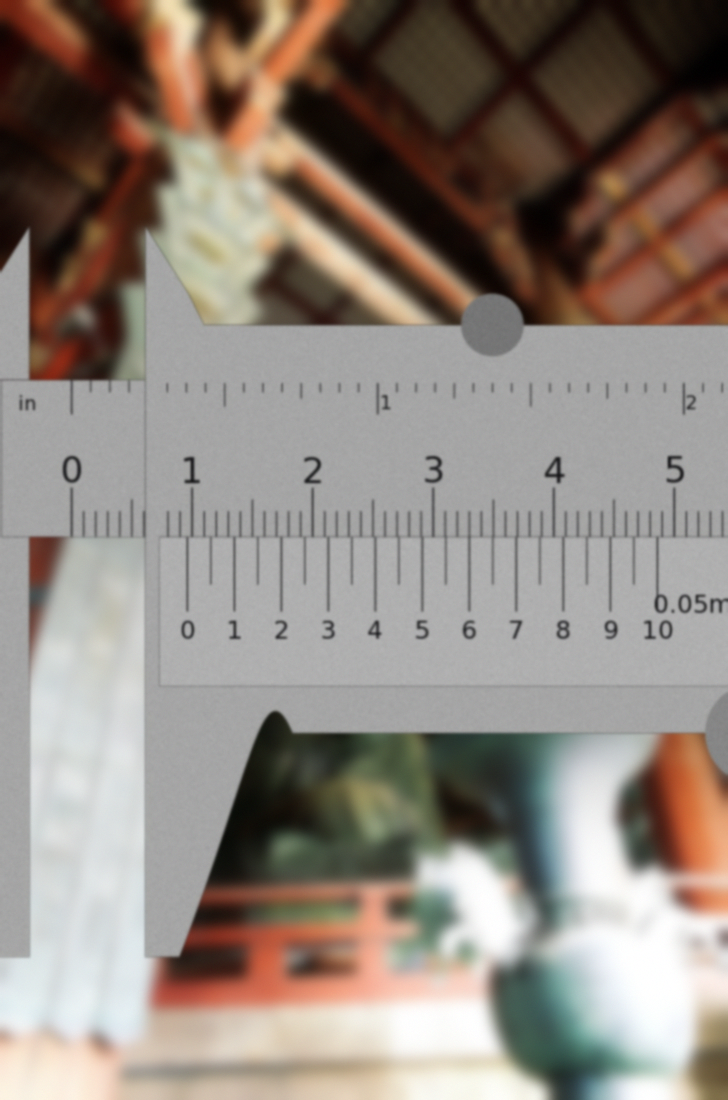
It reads value=9.6 unit=mm
